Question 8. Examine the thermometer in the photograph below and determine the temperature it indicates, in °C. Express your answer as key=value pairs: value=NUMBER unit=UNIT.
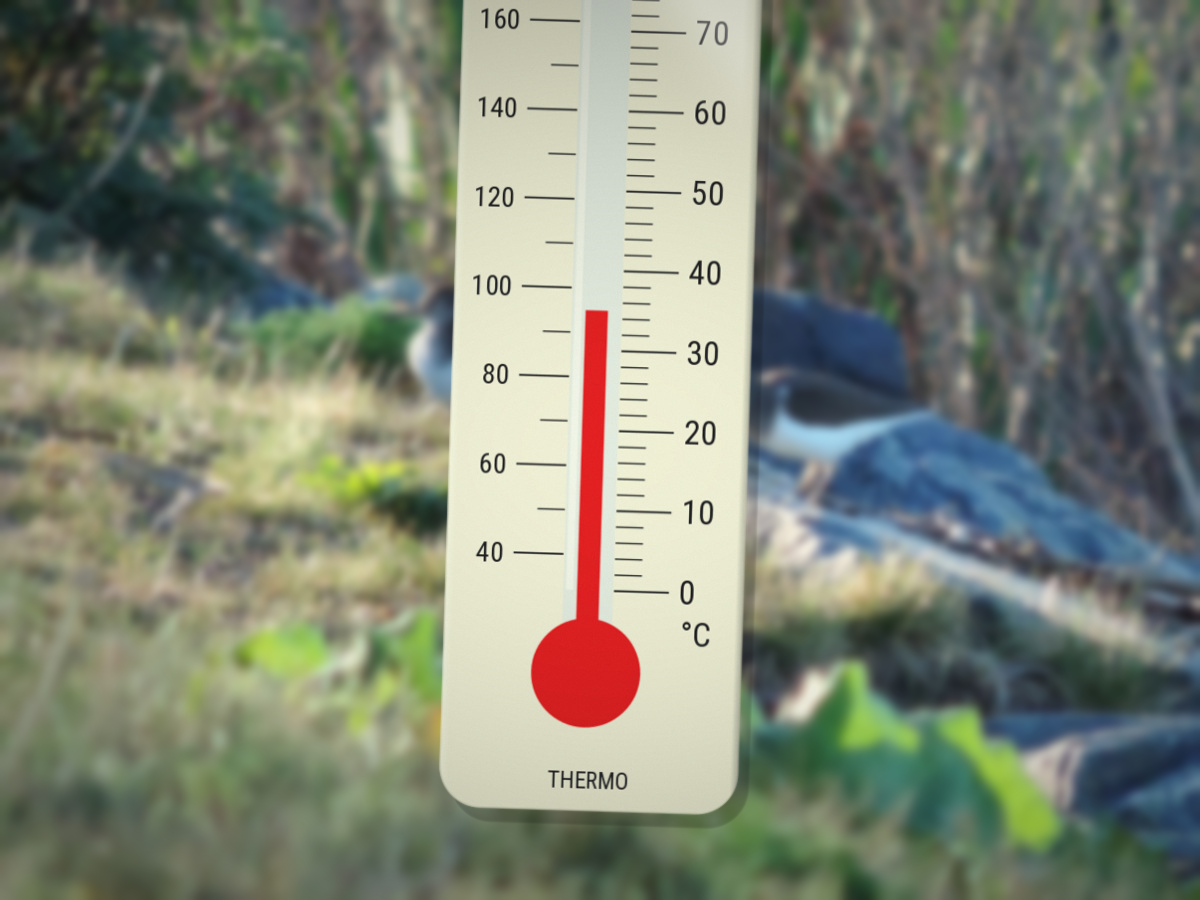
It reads value=35 unit=°C
